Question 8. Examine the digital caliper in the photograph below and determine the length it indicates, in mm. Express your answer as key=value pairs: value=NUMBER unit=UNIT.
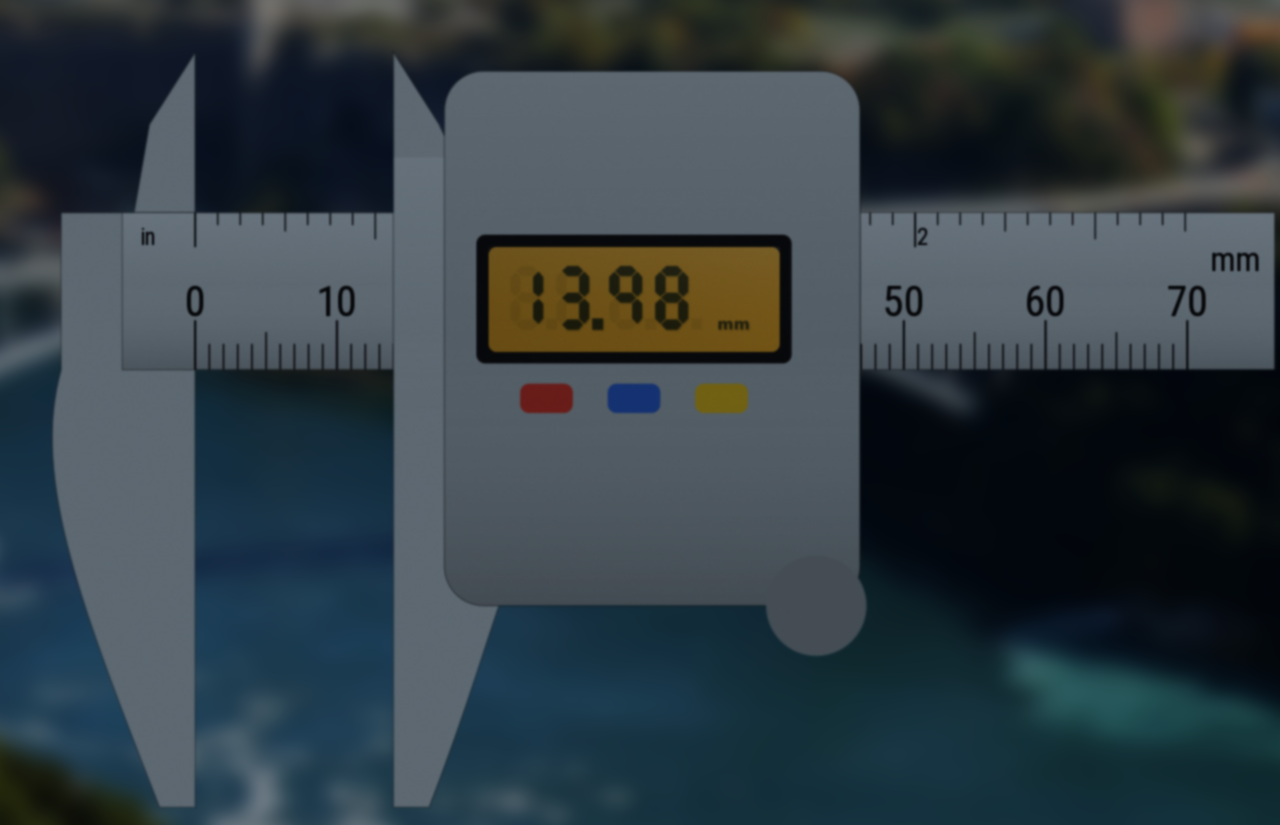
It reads value=13.98 unit=mm
